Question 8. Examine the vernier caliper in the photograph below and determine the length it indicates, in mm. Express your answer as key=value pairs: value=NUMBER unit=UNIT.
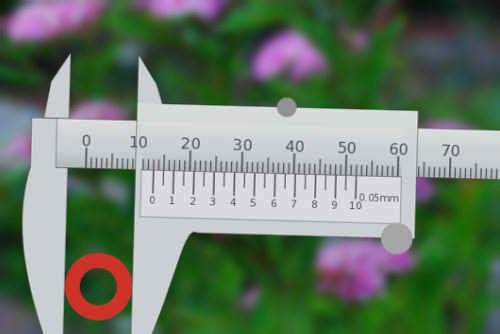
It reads value=13.0 unit=mm
